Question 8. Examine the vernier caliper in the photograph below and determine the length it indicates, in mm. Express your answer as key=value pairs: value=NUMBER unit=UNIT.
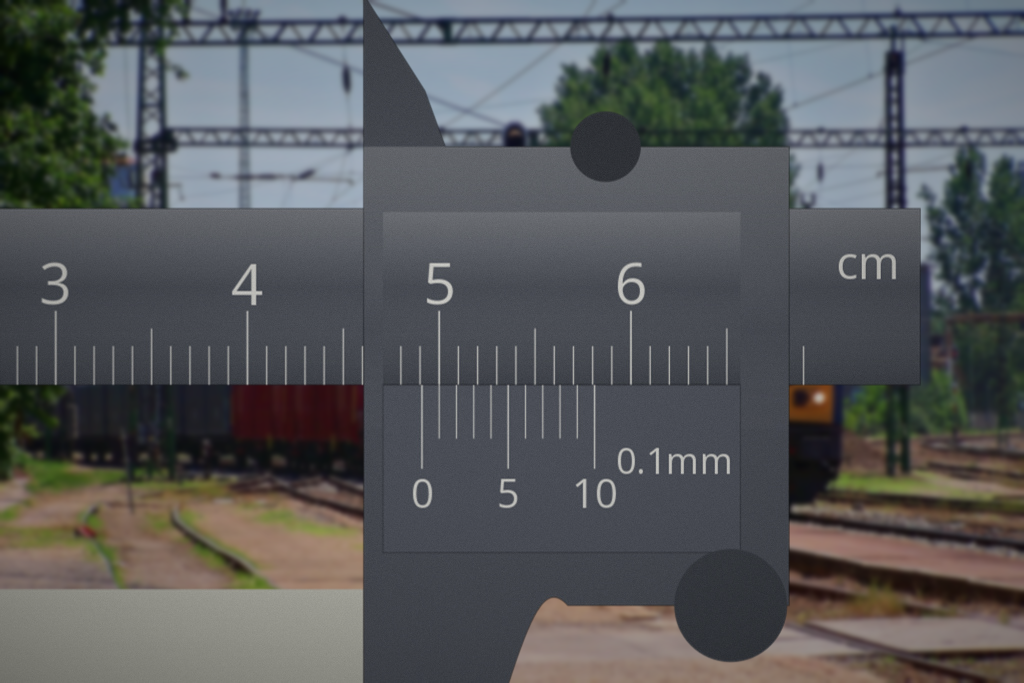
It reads value=49.1 unit=mm
